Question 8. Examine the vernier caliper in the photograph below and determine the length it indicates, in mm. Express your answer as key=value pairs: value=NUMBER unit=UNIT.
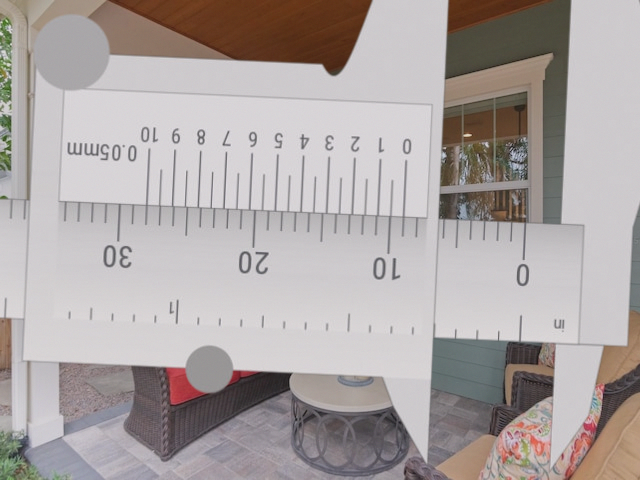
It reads value=9.0 unit=mm
